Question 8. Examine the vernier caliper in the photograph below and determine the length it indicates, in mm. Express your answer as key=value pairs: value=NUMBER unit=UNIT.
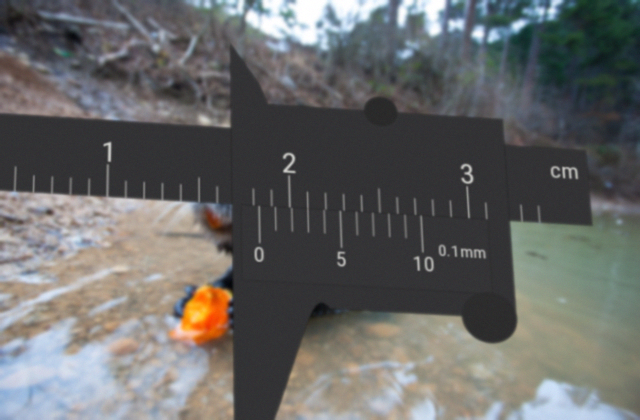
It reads value=18.3 unit=mm
